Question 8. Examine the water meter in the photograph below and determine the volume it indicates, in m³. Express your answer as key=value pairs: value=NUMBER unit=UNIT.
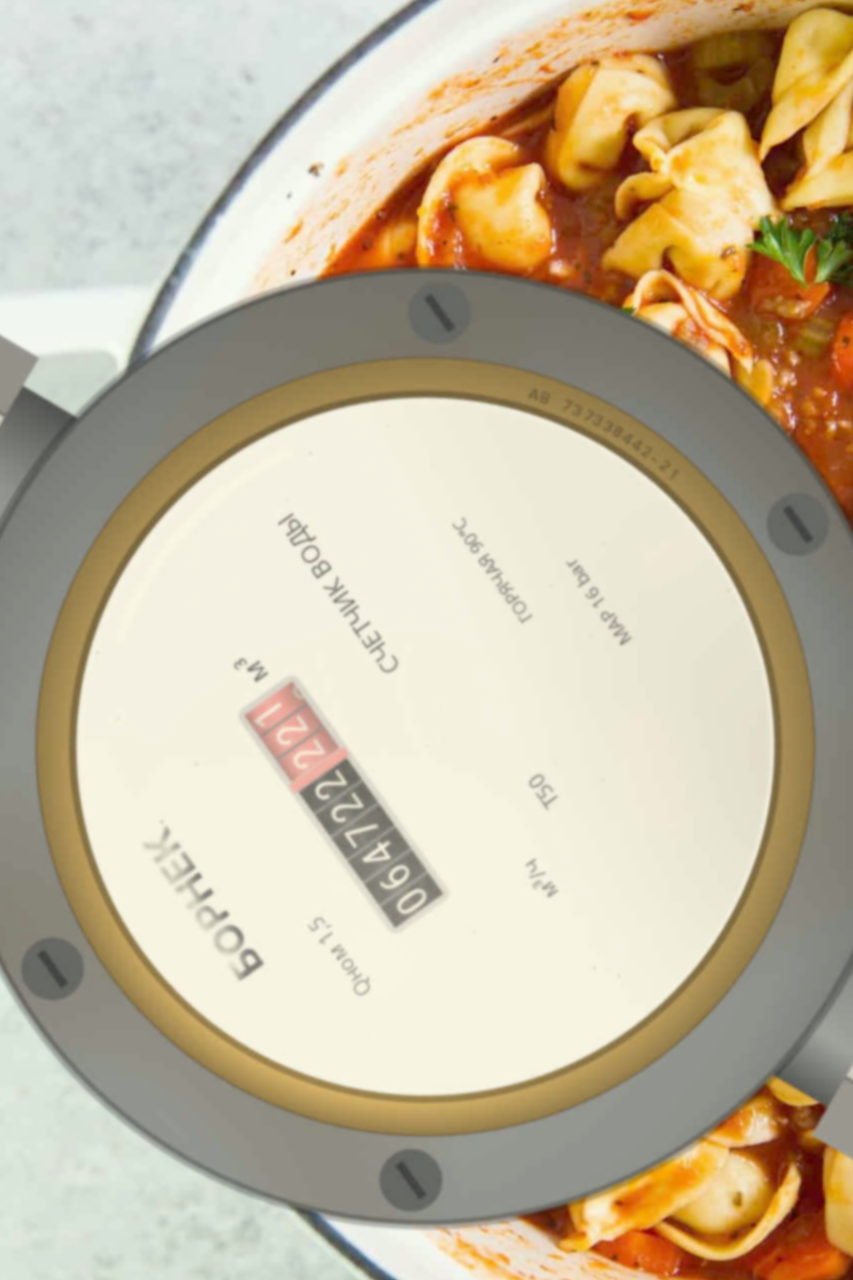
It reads value=64722.221 unit=m³
